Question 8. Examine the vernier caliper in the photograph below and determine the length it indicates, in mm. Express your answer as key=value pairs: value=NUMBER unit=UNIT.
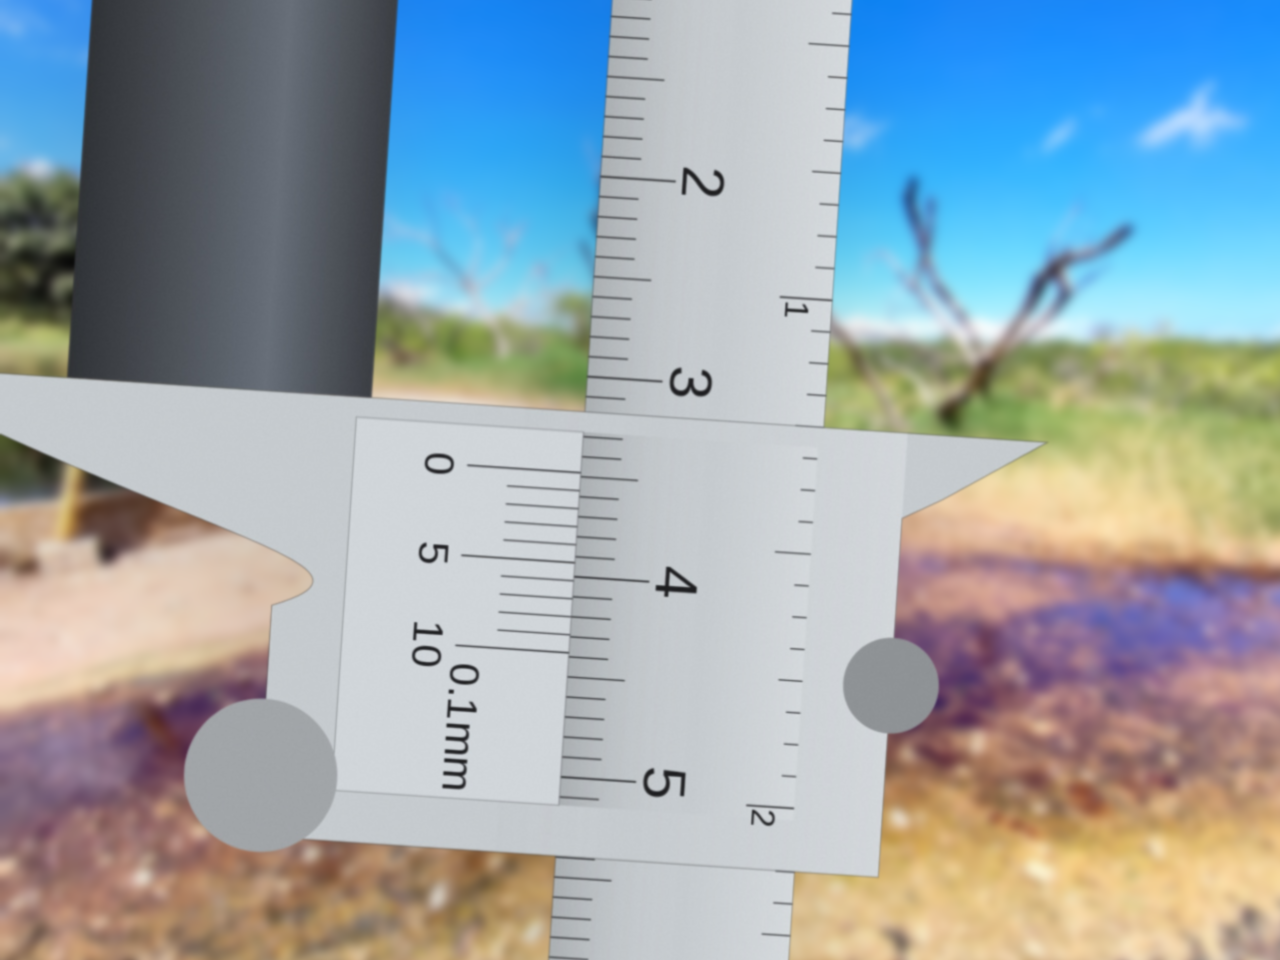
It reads value=34.8 unit=mm
